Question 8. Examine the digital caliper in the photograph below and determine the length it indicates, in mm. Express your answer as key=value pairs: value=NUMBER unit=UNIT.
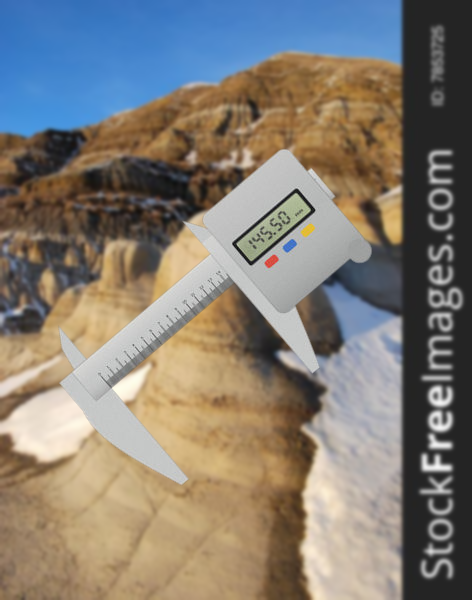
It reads value=145.50 unit=mm
